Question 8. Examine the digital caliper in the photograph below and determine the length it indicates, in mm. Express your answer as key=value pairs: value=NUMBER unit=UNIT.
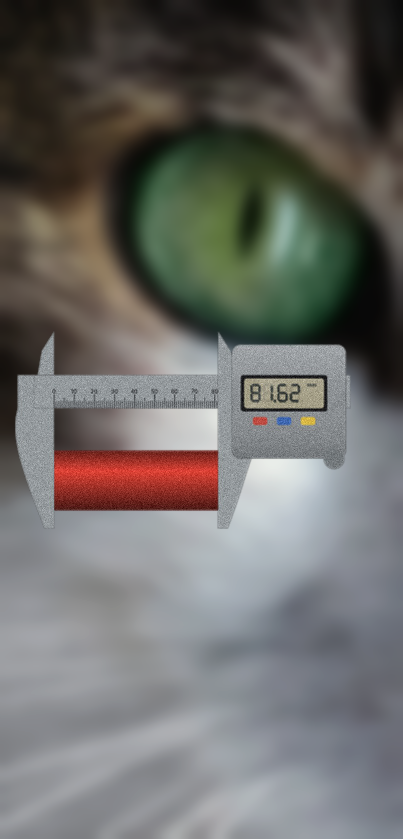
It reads value=81.62 unit=mm
